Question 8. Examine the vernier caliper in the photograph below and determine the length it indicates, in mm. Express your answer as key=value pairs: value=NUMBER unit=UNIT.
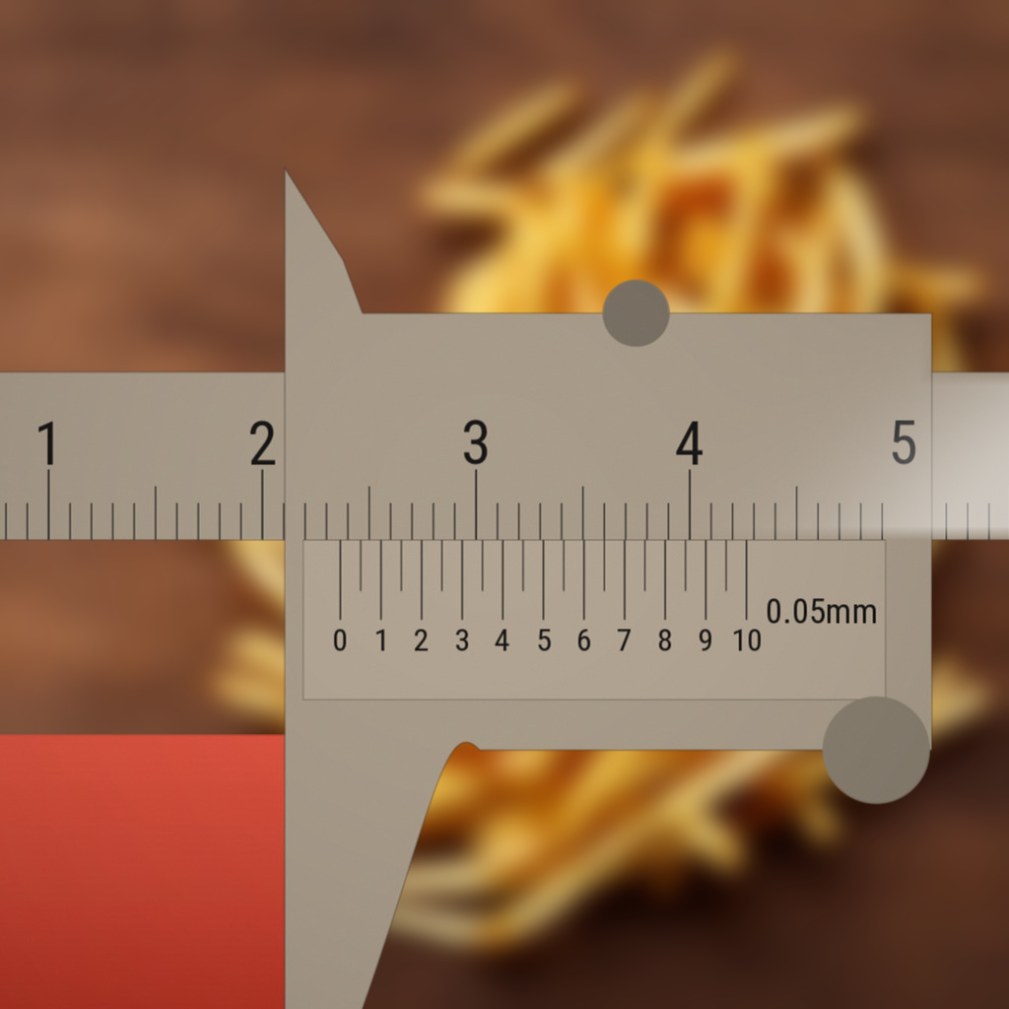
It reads value=23.65 unit=mm
